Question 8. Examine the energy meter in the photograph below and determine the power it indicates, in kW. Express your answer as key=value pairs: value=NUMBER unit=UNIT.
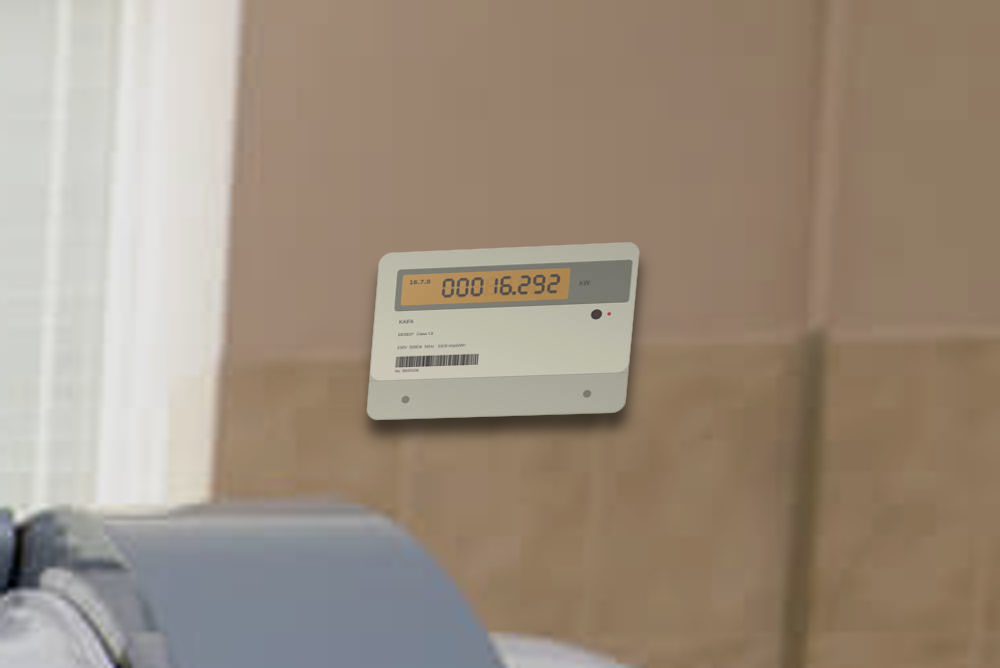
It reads value=16.292 unit=kW
